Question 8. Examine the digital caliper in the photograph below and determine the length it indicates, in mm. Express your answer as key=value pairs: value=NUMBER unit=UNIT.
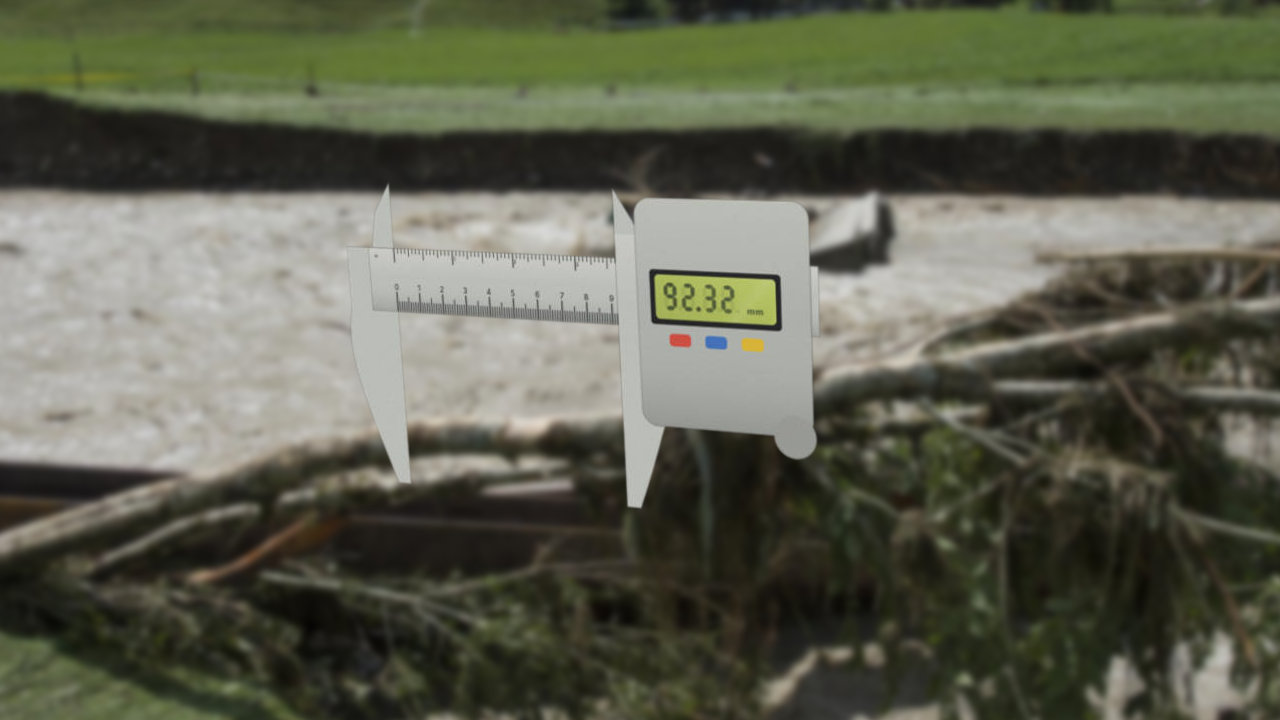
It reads value=92.32 unit=mm
